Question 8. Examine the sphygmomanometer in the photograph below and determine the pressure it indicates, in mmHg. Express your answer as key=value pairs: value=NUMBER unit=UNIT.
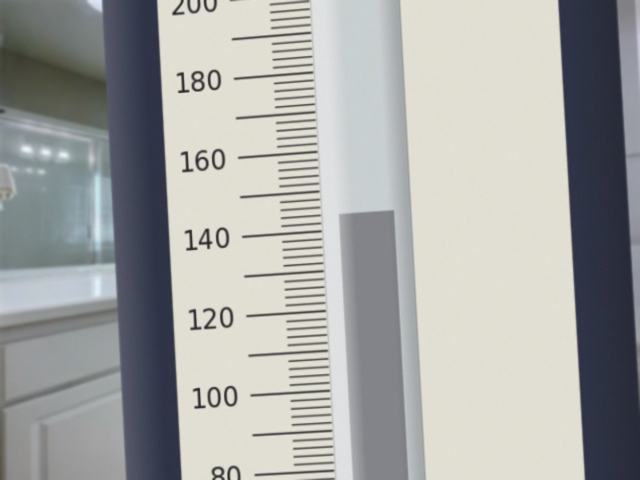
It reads value=144 unit=mmHg
